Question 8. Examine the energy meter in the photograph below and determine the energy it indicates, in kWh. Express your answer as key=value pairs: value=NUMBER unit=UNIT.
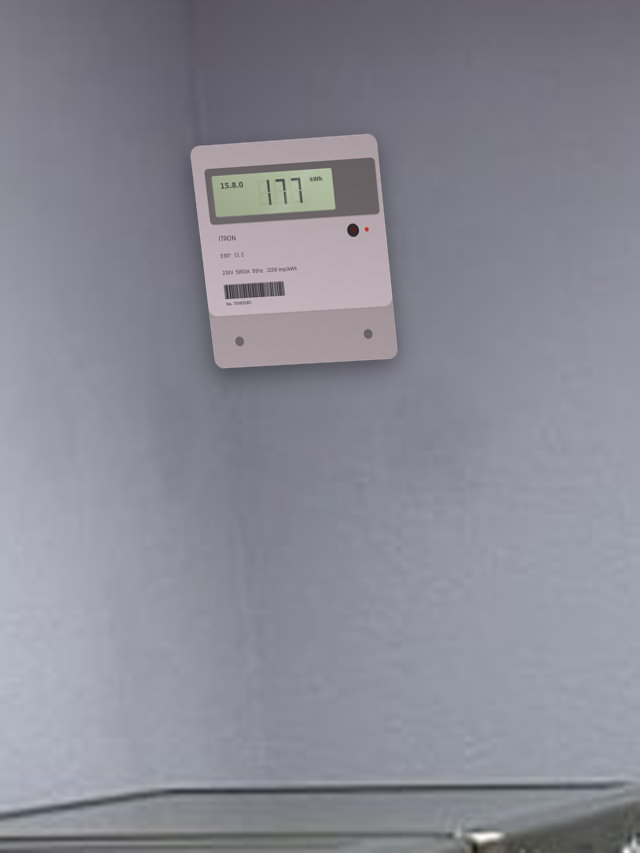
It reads value=177 unit=kWh
